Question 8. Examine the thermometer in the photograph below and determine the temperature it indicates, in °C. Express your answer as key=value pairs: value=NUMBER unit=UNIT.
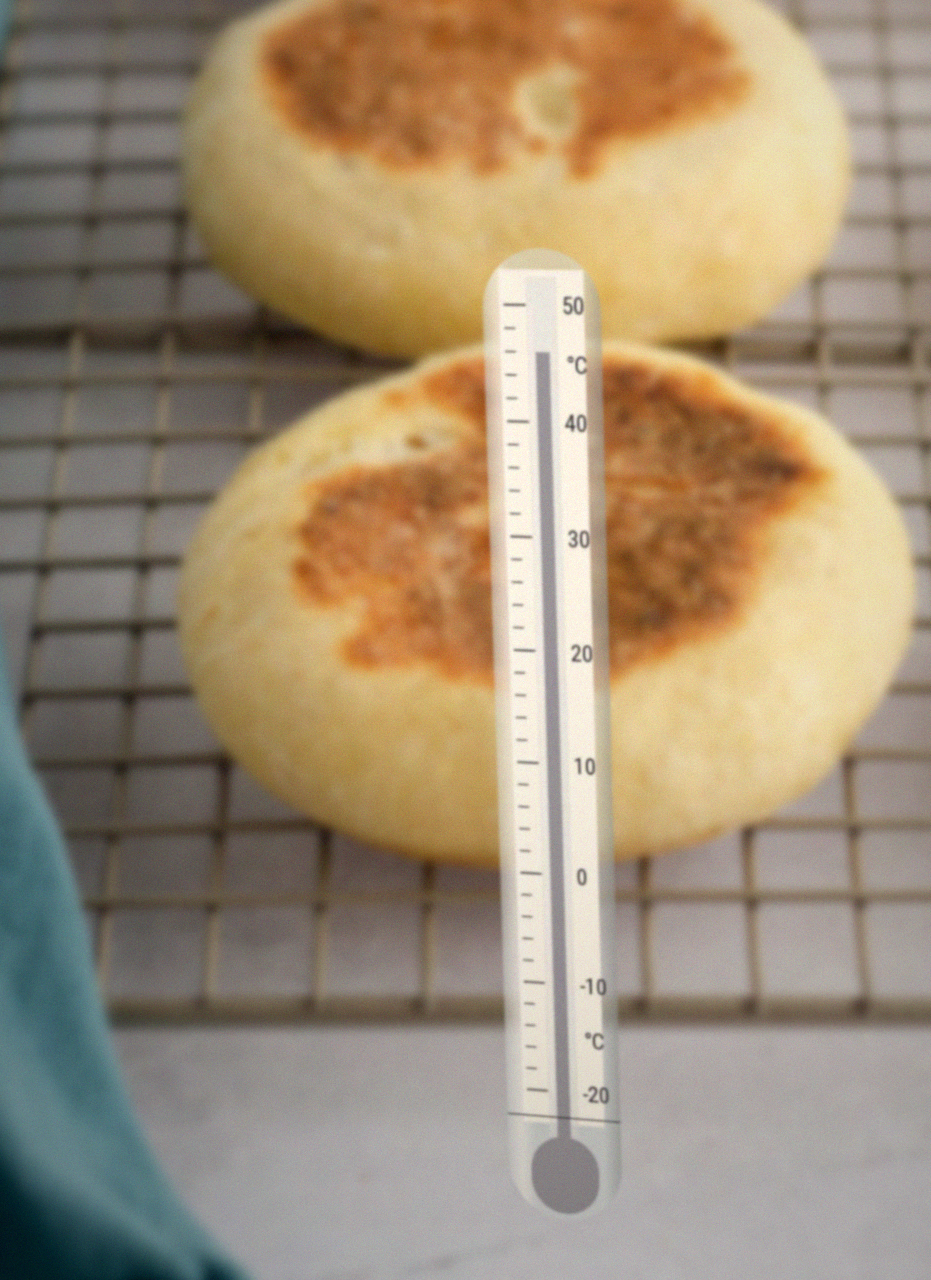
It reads value=46 unit=°C
